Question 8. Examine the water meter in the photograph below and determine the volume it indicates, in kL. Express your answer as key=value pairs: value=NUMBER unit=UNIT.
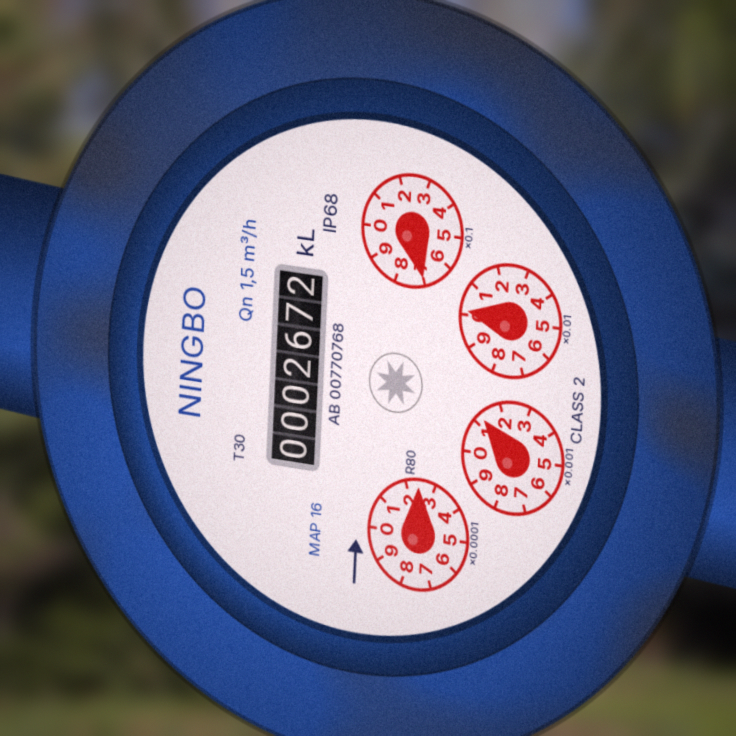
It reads value=2672.7012 unit=kL
